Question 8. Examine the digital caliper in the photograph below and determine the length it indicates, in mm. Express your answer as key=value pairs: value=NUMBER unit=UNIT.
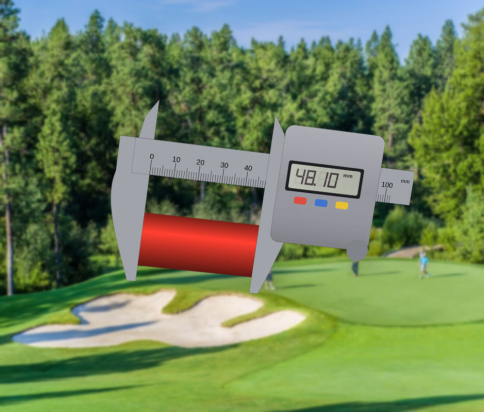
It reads value=48.10 unit=mm
